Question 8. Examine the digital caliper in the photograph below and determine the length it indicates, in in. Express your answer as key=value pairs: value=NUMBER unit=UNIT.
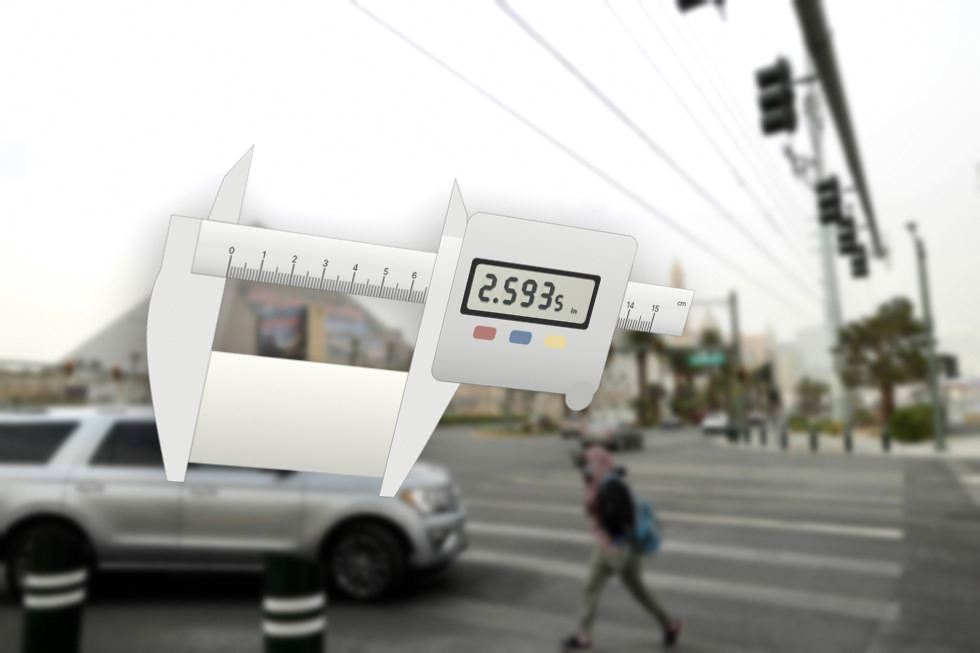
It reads value=2.5935 unit=in
